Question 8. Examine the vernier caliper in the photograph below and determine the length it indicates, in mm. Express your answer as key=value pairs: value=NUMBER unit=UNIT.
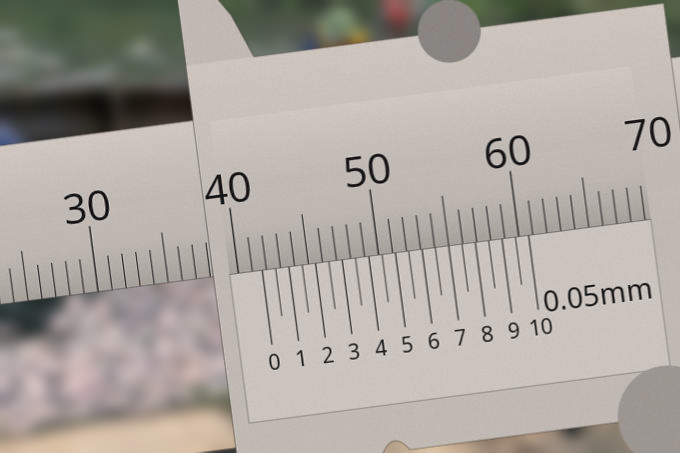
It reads value=41.7 unit=mm
